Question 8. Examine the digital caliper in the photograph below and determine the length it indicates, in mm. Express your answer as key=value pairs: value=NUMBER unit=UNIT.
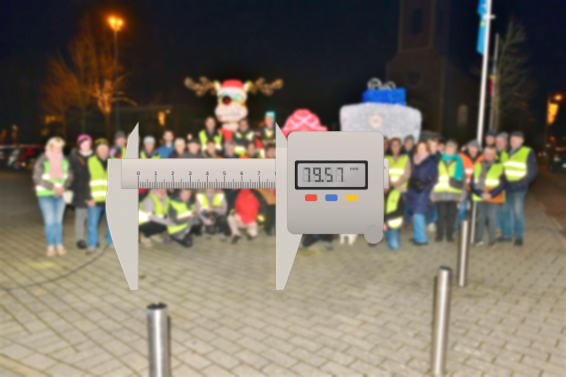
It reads value=79.57 unit=mm
